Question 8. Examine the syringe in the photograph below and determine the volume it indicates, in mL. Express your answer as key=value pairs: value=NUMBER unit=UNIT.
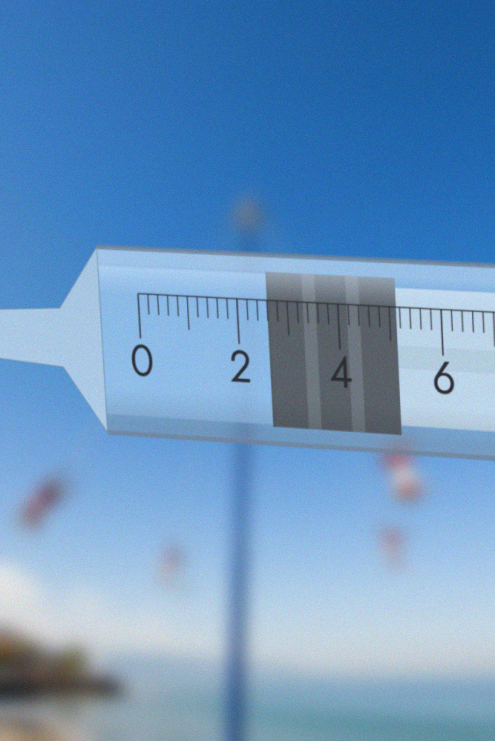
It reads value=2.6 unit=mL
